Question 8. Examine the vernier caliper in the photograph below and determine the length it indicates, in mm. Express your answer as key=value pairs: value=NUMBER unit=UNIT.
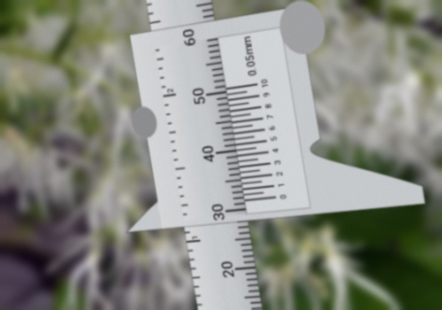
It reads value=31.5 unit=mm
